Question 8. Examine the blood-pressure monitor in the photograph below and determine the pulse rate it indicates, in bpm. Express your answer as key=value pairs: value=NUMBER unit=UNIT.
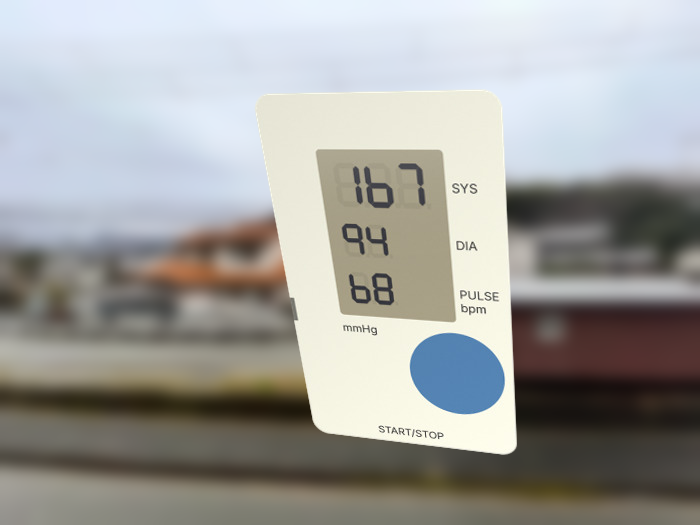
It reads value=68 unit=bpm
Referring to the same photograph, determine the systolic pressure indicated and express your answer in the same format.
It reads value=167 unit=mmHg
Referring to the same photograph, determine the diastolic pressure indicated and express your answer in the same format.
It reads value=94 unit=mmHg
